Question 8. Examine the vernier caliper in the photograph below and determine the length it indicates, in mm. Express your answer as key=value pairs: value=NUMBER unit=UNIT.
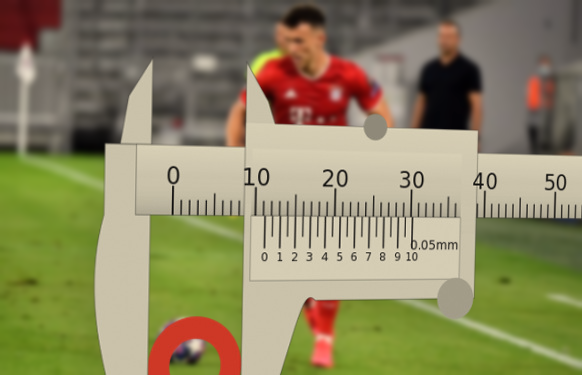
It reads value=11.2 unit=mm
